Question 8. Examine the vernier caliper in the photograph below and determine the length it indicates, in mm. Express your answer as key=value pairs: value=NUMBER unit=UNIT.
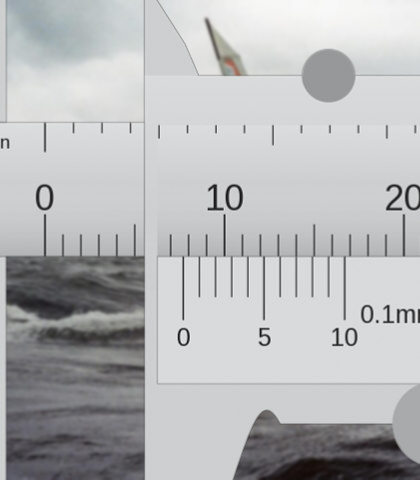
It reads value=7.7 unit=mm
